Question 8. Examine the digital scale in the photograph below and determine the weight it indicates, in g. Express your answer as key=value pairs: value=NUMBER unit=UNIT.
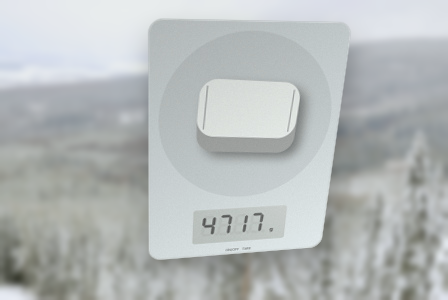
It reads value=4717 unit=g
